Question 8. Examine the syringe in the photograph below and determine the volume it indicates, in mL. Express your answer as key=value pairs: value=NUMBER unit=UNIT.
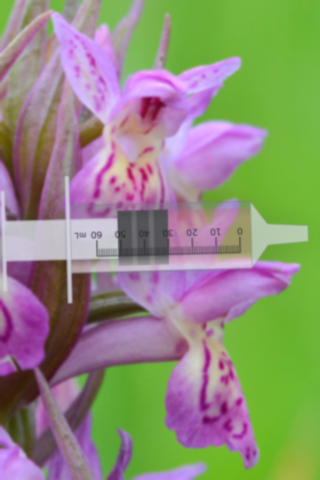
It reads value=30 unit=mL
